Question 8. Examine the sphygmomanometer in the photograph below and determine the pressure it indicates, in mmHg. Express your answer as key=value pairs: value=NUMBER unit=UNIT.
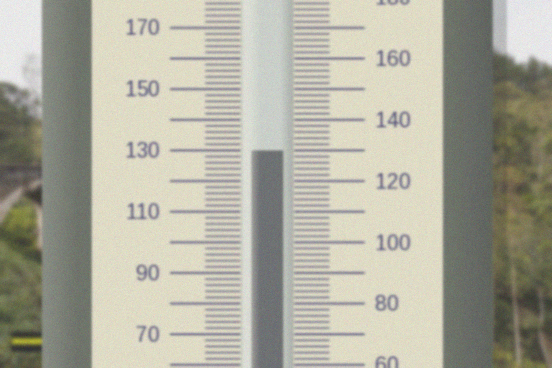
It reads value=130 unit=mmHg
